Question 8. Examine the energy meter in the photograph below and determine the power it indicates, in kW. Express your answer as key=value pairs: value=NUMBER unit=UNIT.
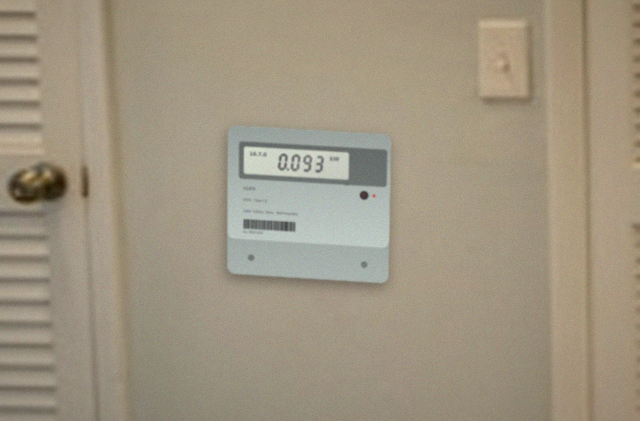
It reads value=0.093 unit=kW
